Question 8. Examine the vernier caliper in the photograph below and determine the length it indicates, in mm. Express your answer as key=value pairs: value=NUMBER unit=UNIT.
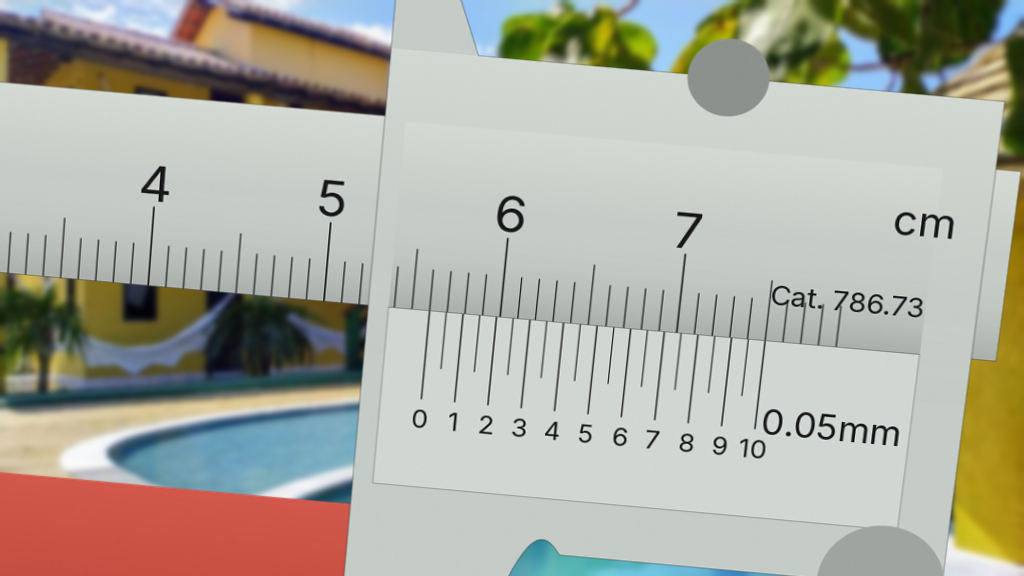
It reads value=56.0 unit=mm
